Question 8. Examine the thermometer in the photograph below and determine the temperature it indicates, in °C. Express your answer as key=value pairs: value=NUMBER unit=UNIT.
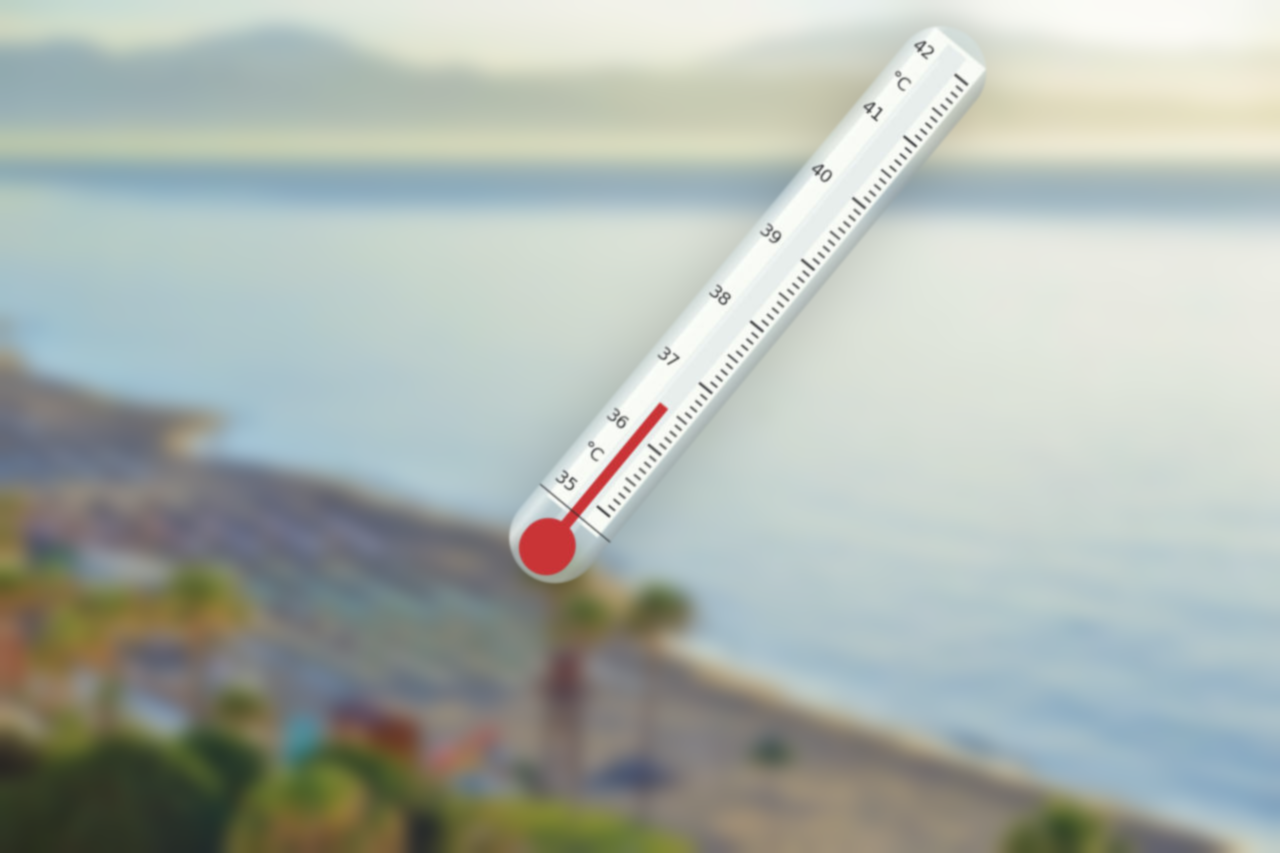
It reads value=36.5 unit=°C
